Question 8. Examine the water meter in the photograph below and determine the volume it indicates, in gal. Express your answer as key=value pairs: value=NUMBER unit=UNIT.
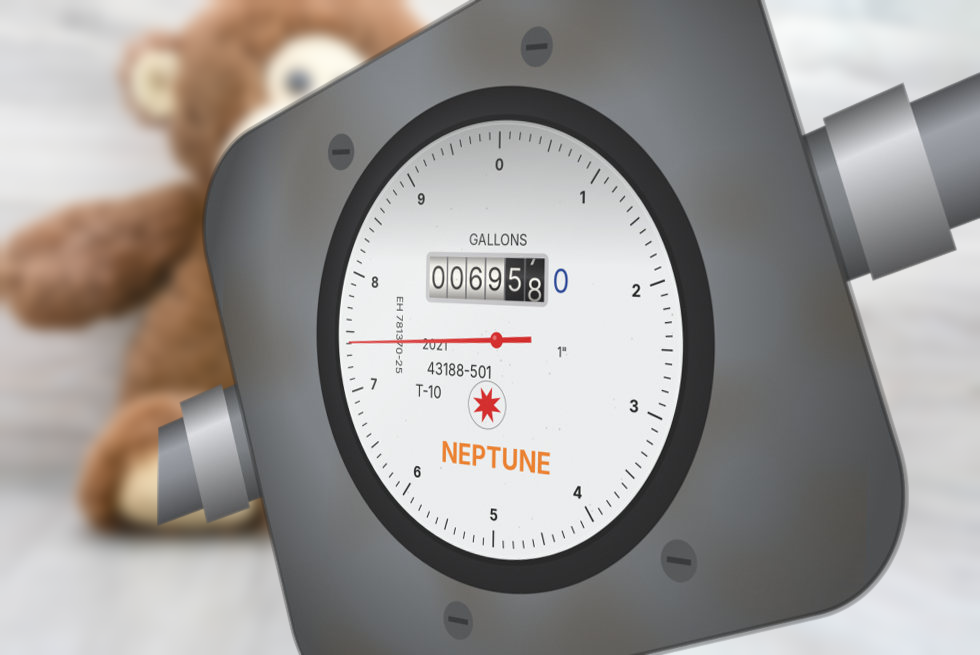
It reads value=69577.4 unit=gal
